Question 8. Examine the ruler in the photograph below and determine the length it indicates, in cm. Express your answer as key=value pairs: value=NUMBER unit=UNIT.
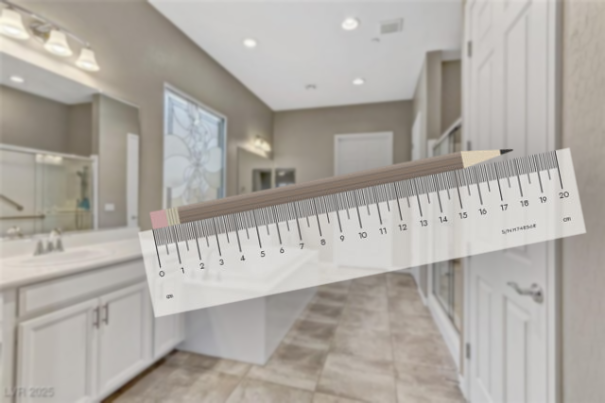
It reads value=18 unit=cm
